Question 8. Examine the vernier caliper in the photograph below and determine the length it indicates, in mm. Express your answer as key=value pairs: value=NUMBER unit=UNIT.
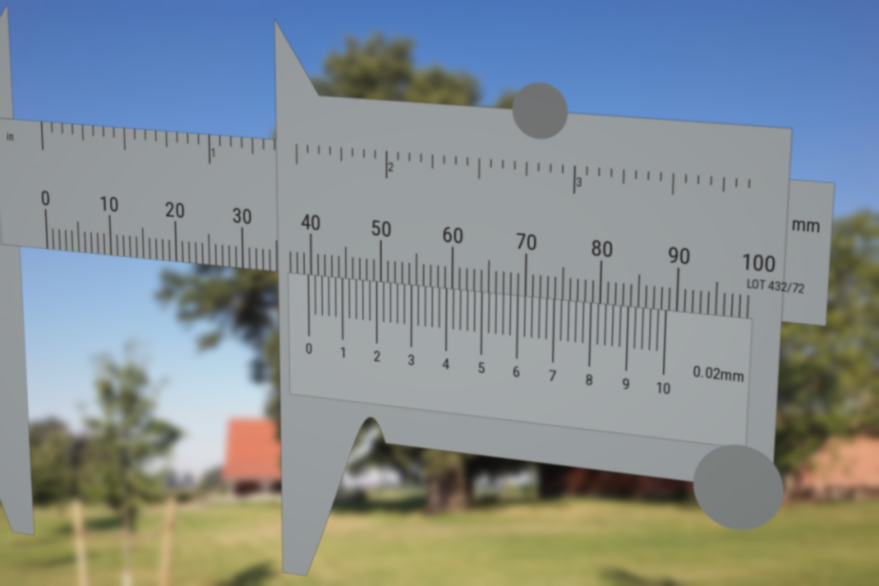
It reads value=39.6 unit=mm
